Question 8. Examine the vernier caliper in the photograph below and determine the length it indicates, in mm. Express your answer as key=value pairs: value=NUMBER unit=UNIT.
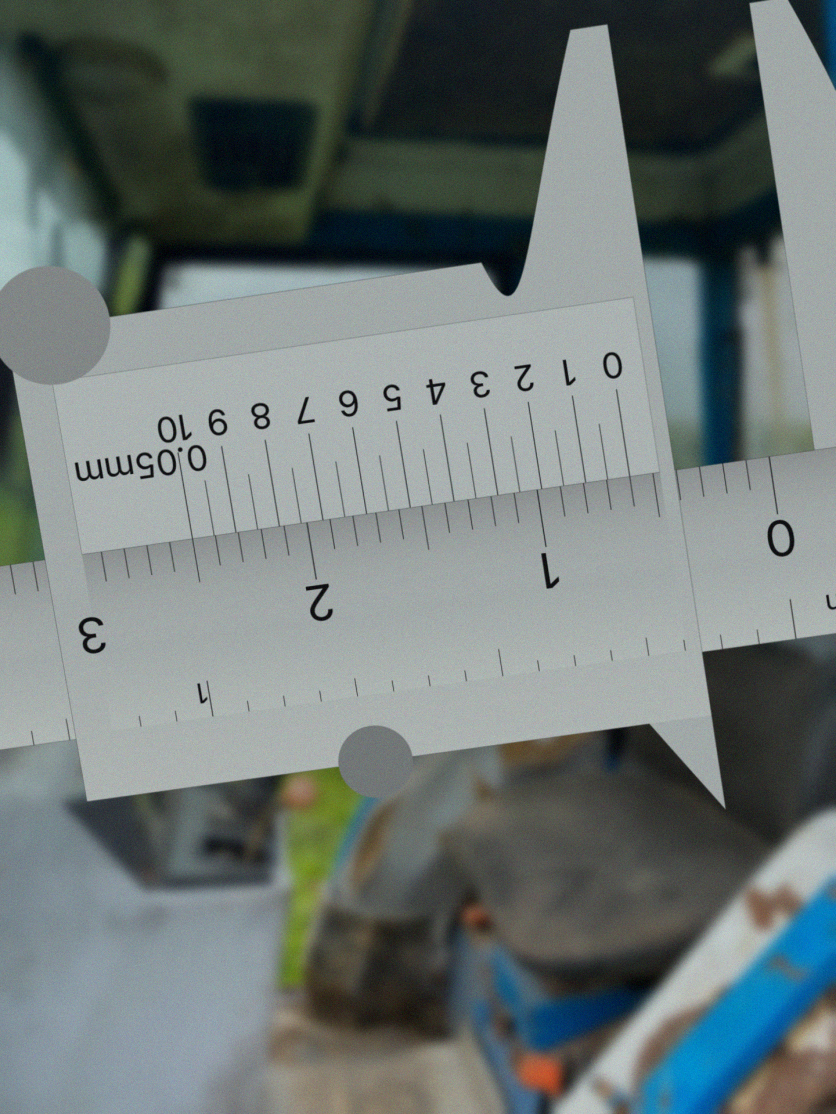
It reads value=6.00 unit=mm
